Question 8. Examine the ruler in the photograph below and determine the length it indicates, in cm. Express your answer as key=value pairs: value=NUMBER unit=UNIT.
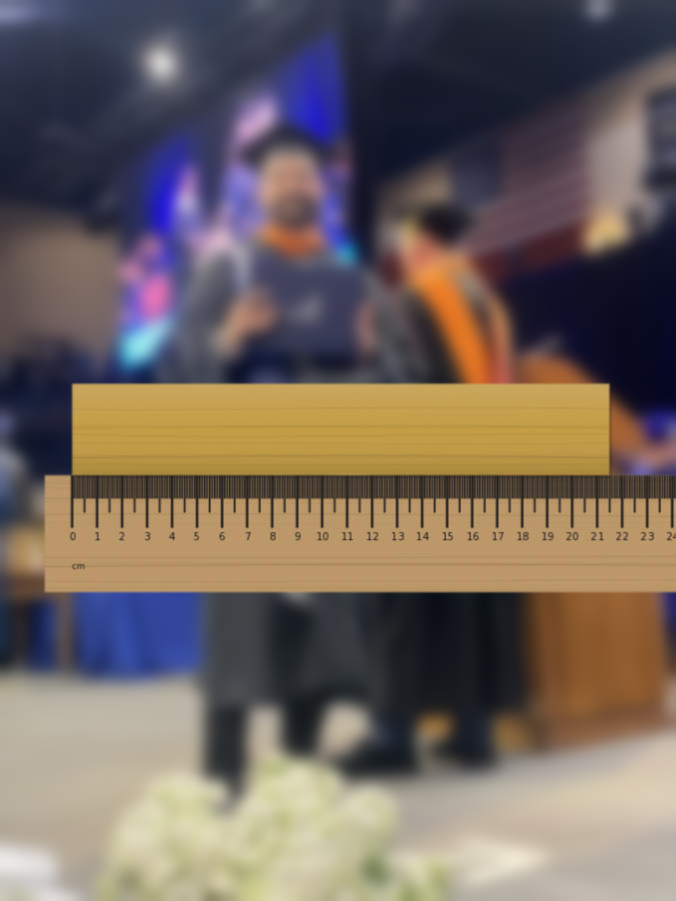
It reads value=21.5 unit=cm
